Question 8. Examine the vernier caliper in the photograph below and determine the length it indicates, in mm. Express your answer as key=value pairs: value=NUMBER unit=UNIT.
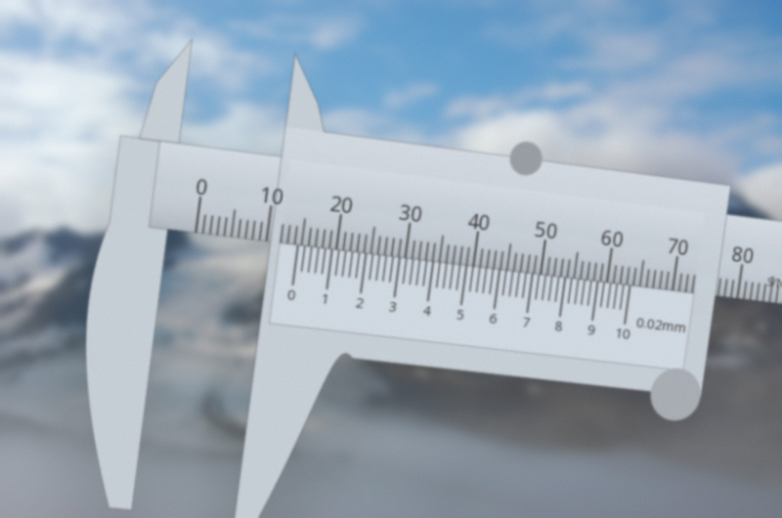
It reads value=14.5 unit=mm
